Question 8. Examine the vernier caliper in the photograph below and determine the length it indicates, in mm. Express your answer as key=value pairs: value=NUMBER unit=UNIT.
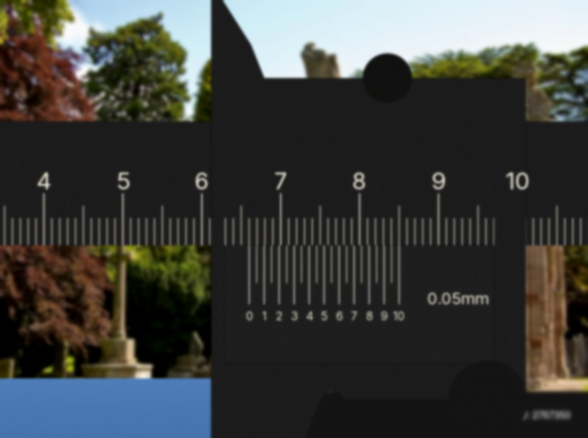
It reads value=66.0 unit=mm
